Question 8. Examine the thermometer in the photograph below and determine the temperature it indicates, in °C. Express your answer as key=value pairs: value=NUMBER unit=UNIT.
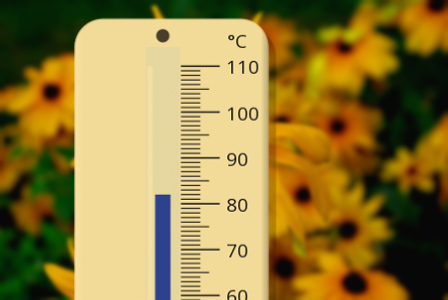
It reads value=82 unit=°C
